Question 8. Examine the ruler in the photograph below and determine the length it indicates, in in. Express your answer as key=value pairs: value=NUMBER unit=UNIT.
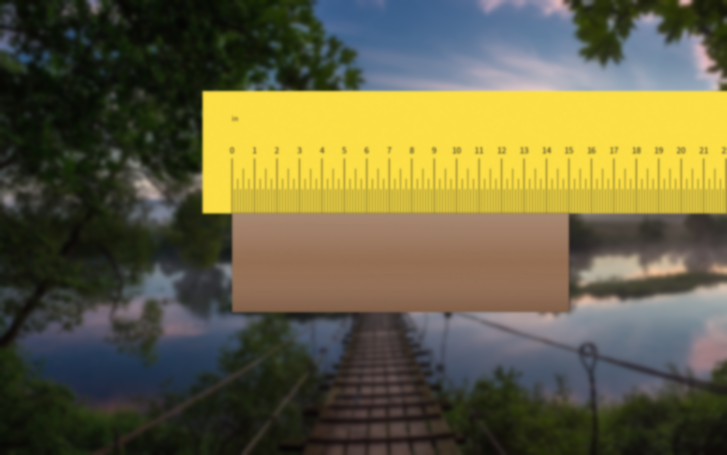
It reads value=15 unit=in
